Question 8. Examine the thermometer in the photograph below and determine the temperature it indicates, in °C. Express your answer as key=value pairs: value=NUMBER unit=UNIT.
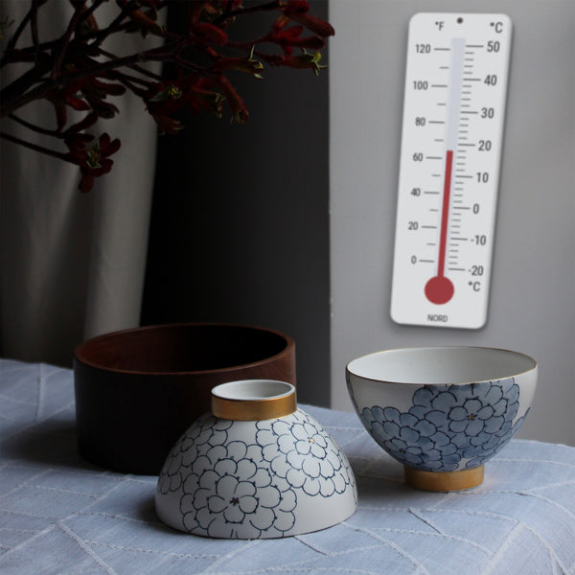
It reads value=18 unit=°C
